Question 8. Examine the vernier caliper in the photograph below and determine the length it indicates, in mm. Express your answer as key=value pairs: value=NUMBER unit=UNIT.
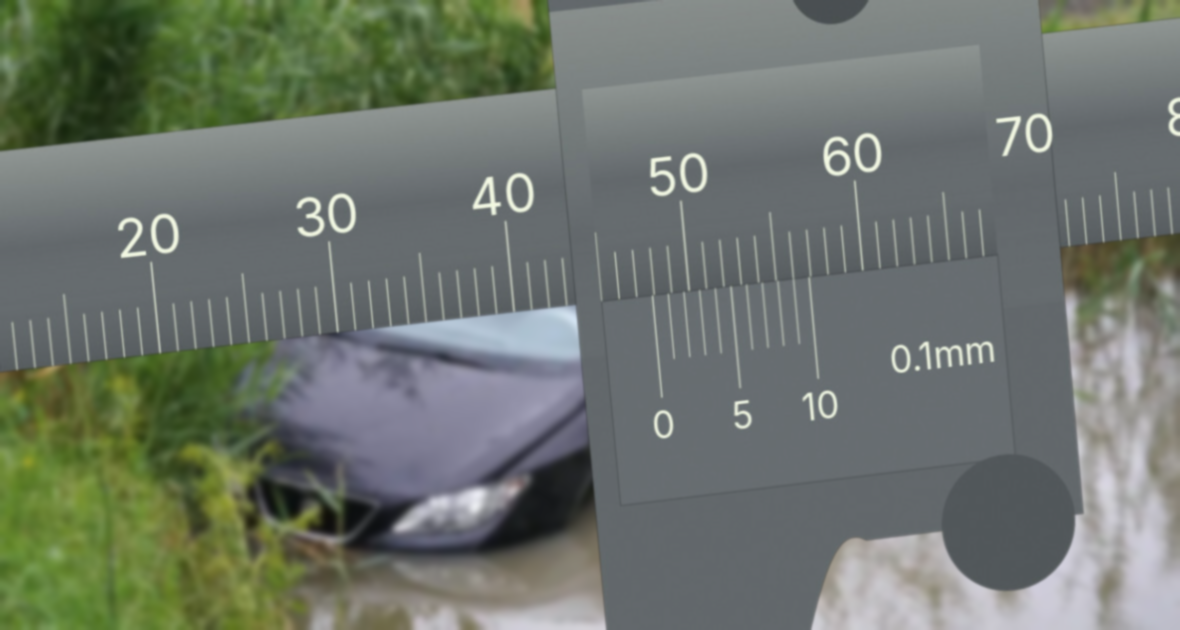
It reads value=47.9 unit=mm
